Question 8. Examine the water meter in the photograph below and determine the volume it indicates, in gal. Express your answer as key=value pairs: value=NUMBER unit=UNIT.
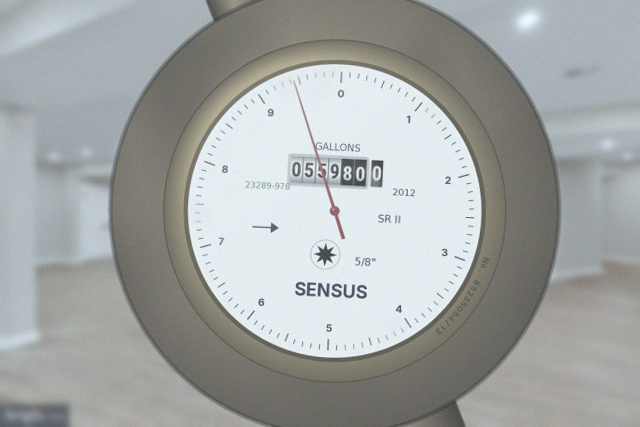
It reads value=559799.4 unit=gal
